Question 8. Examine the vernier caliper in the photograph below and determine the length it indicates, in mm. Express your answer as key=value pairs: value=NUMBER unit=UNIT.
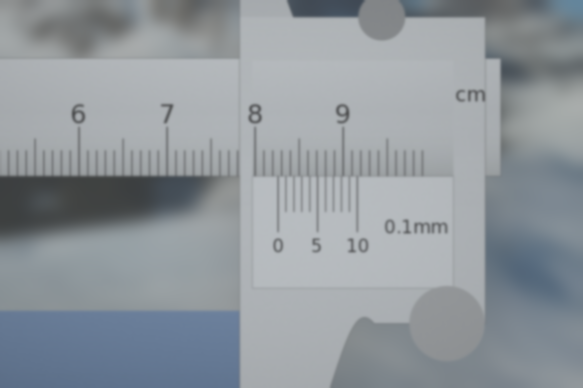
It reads value=82.6 unit=mm
